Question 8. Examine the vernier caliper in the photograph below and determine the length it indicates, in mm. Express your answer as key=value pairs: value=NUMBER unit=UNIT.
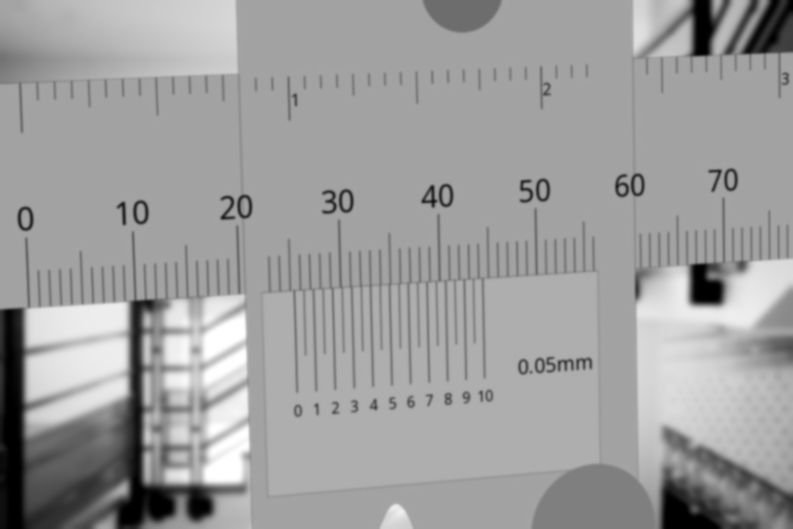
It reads value=25.4 unit=mm
